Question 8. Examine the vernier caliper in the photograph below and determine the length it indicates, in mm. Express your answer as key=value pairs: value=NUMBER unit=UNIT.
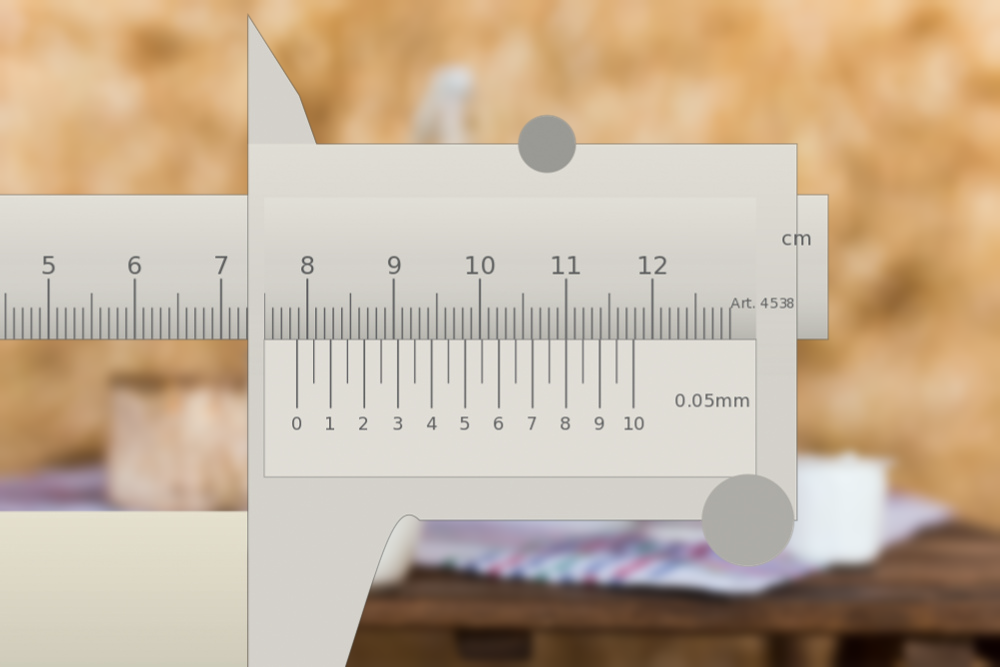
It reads value=78.8 unit=mm
